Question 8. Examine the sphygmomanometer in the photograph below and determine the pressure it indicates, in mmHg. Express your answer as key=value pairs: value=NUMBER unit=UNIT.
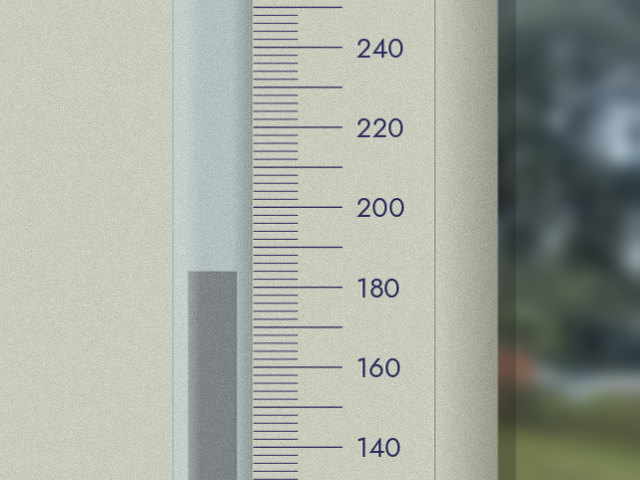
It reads value=184 unit=mmHg
